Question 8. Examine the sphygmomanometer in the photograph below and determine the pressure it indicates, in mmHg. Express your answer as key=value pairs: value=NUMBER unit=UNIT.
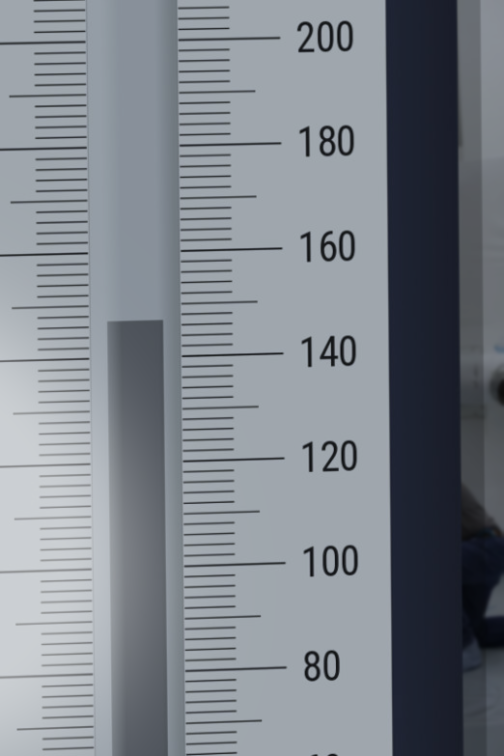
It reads value=147 unit=mmHg
